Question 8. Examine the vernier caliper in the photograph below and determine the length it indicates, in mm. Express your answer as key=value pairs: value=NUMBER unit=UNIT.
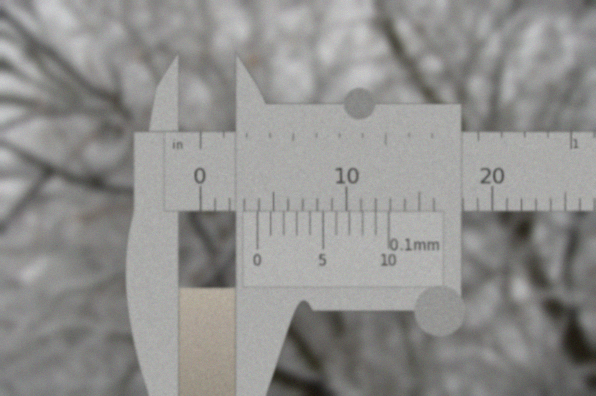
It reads value=3.9 unit=mm
